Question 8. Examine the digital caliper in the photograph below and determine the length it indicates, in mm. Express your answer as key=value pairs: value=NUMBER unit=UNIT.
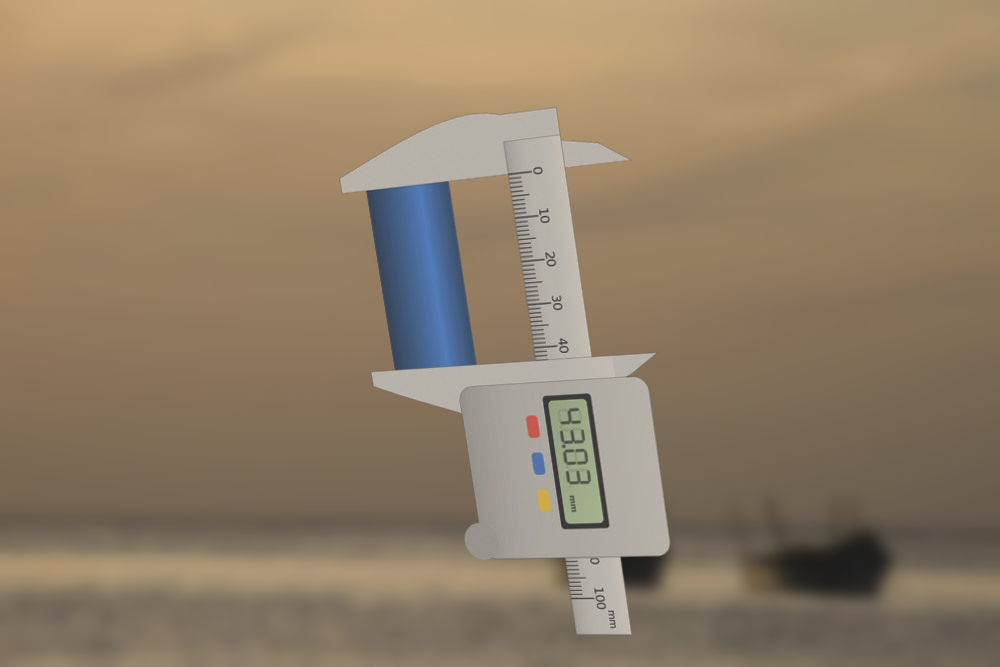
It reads value=43.03 unit=mm
